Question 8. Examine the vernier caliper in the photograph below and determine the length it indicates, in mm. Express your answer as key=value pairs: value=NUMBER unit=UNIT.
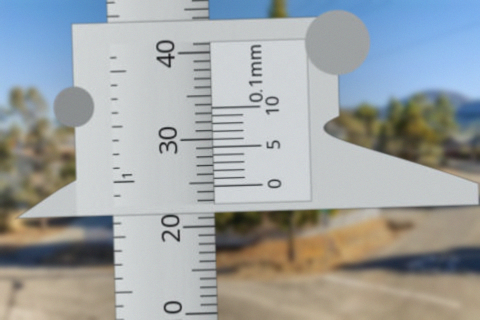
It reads value=24.6 unit=mm
